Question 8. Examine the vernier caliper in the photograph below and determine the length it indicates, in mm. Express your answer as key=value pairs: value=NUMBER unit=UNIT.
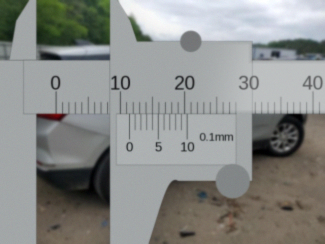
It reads value=11.4 unit=mm
